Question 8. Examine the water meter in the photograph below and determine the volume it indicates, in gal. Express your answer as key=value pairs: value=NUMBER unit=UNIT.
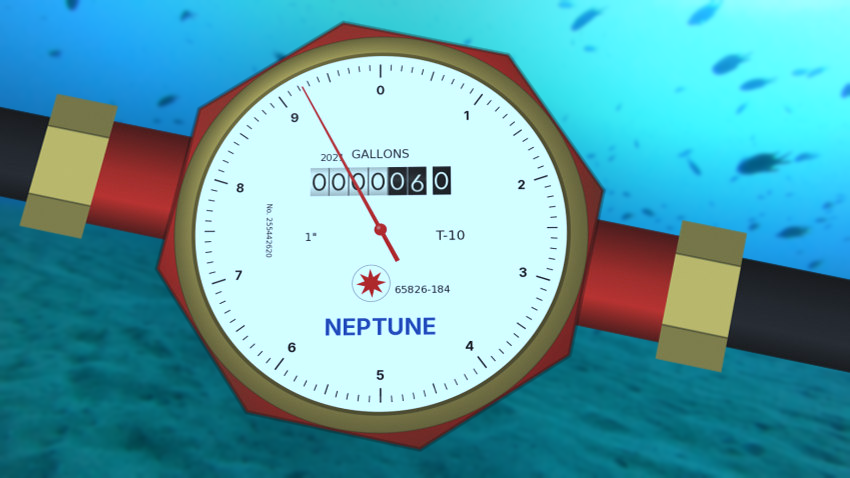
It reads value=59.2 unit=gal
